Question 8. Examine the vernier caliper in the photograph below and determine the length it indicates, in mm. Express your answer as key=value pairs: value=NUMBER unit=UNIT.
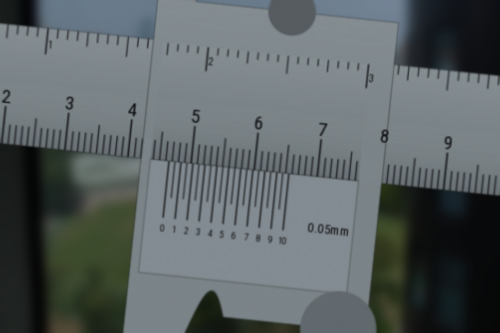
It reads value=46.5 unit=mm
